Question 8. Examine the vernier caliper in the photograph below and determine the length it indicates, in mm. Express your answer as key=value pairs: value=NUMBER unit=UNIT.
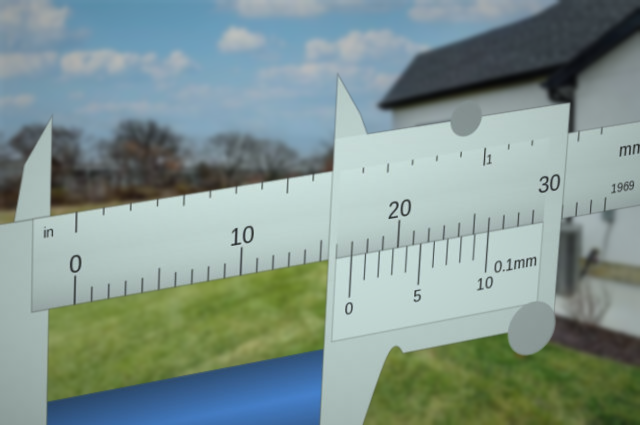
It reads value=17.0 unit=mm
